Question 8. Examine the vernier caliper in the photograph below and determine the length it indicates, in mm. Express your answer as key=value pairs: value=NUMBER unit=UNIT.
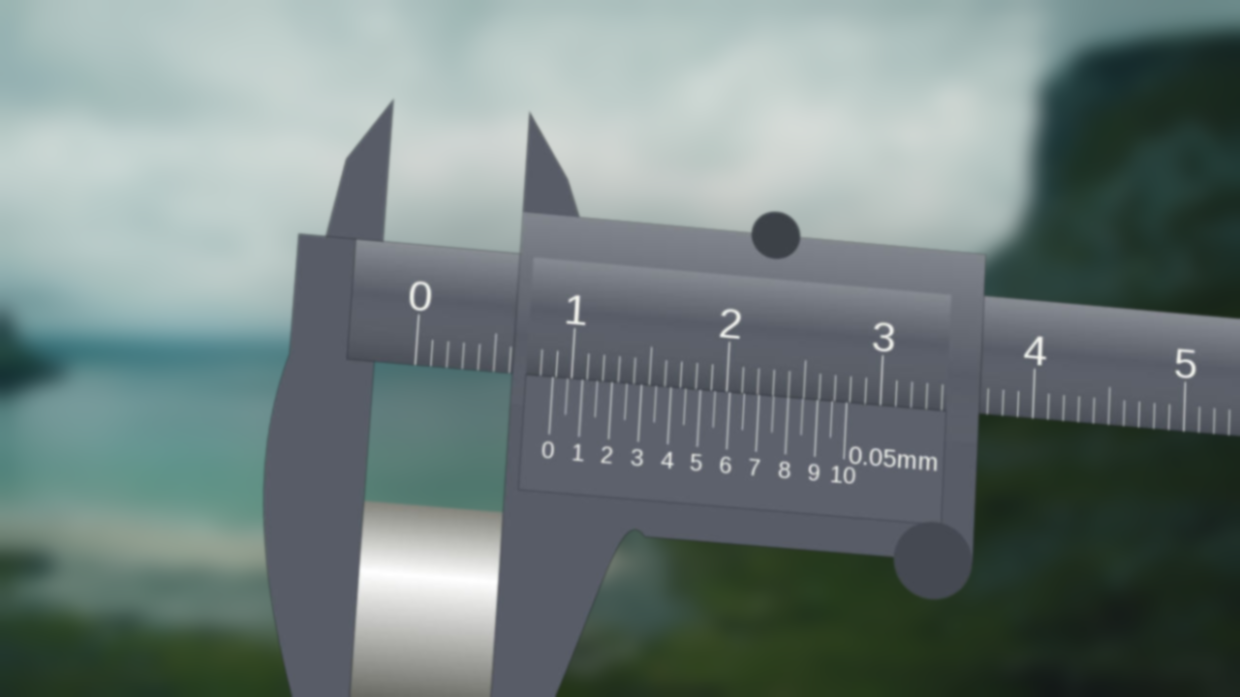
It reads value=8.8 unit=mm
